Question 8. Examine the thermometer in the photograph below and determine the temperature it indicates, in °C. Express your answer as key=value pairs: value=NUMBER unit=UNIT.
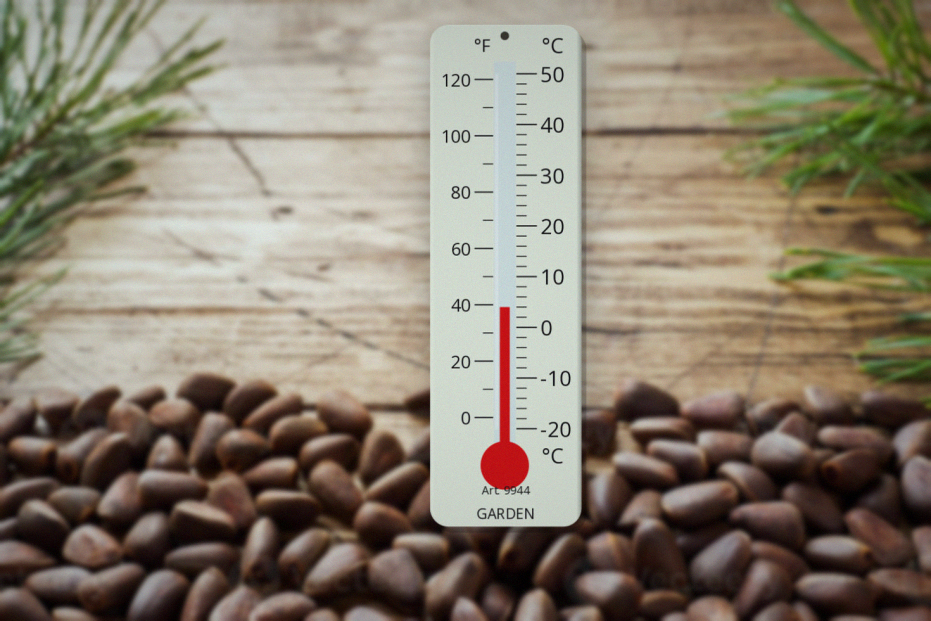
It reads value=4 unit=°C
